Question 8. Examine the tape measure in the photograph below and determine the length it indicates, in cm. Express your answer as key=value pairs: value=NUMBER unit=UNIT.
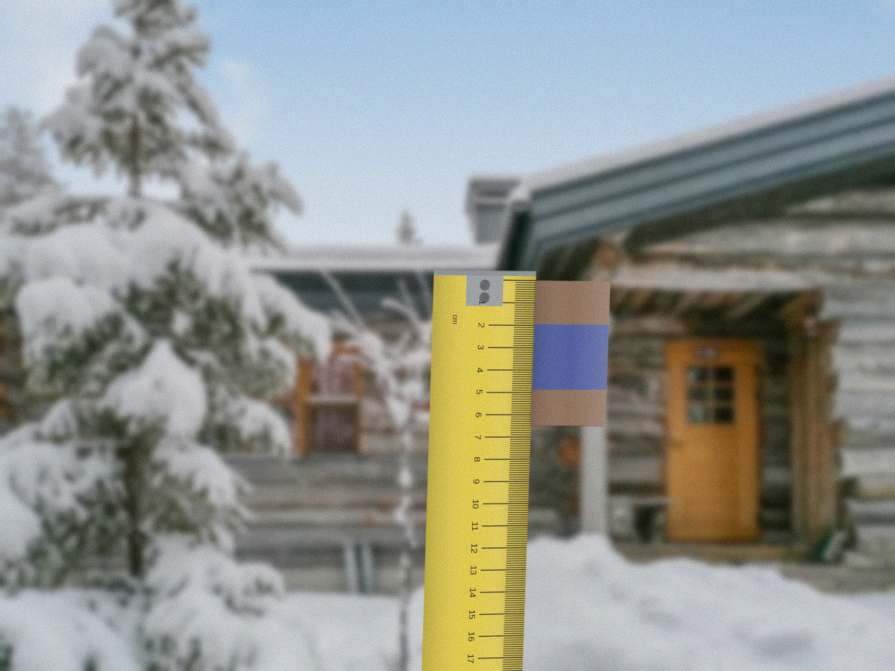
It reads value=6.5 unit=cm
